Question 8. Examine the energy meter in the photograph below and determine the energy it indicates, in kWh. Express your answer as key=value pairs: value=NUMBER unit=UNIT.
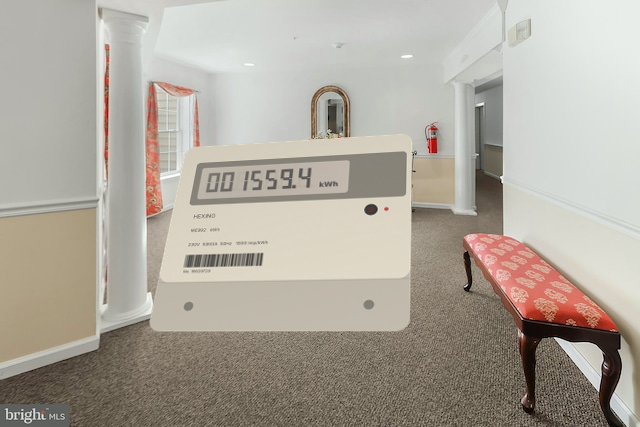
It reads value=1559.4 unit=kWh
